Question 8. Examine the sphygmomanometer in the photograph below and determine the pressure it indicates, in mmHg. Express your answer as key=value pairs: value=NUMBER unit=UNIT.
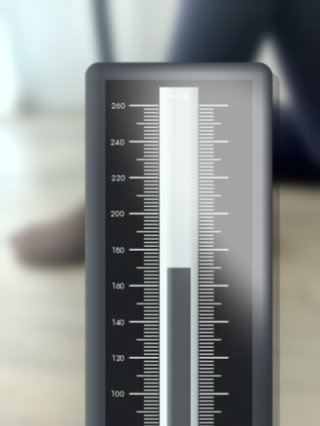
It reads value=170 unit=mmHg
